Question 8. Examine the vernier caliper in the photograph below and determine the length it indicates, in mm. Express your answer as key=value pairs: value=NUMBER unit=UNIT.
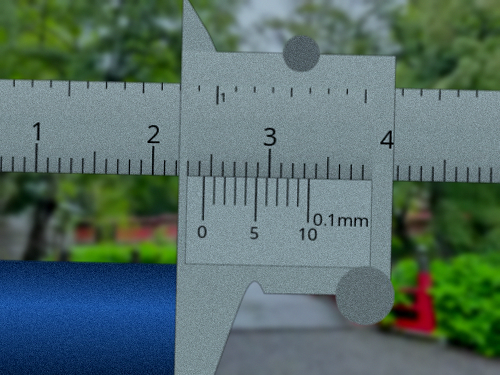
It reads value=24.4 unit=mm
